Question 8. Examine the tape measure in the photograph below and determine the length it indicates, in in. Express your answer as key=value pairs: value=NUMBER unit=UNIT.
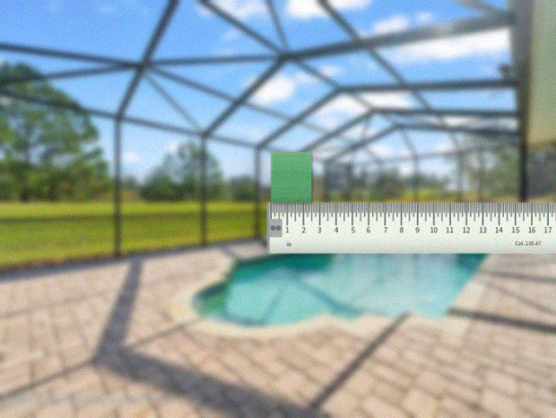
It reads value=2.5 unit=in
